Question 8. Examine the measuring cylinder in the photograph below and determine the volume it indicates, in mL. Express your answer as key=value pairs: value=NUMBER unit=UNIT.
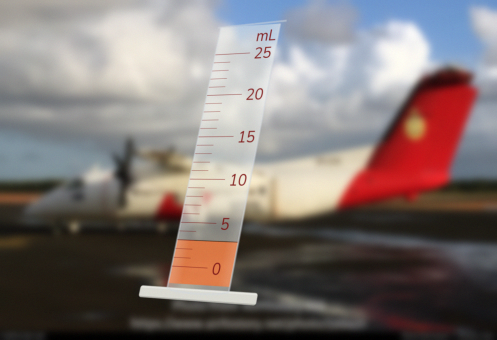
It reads value=3 unit=mL
